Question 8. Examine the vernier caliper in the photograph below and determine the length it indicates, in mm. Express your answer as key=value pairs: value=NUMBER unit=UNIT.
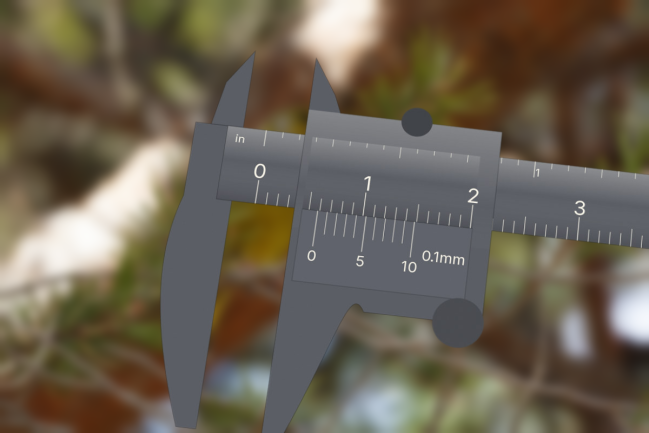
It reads value=5.8 unit=mm
